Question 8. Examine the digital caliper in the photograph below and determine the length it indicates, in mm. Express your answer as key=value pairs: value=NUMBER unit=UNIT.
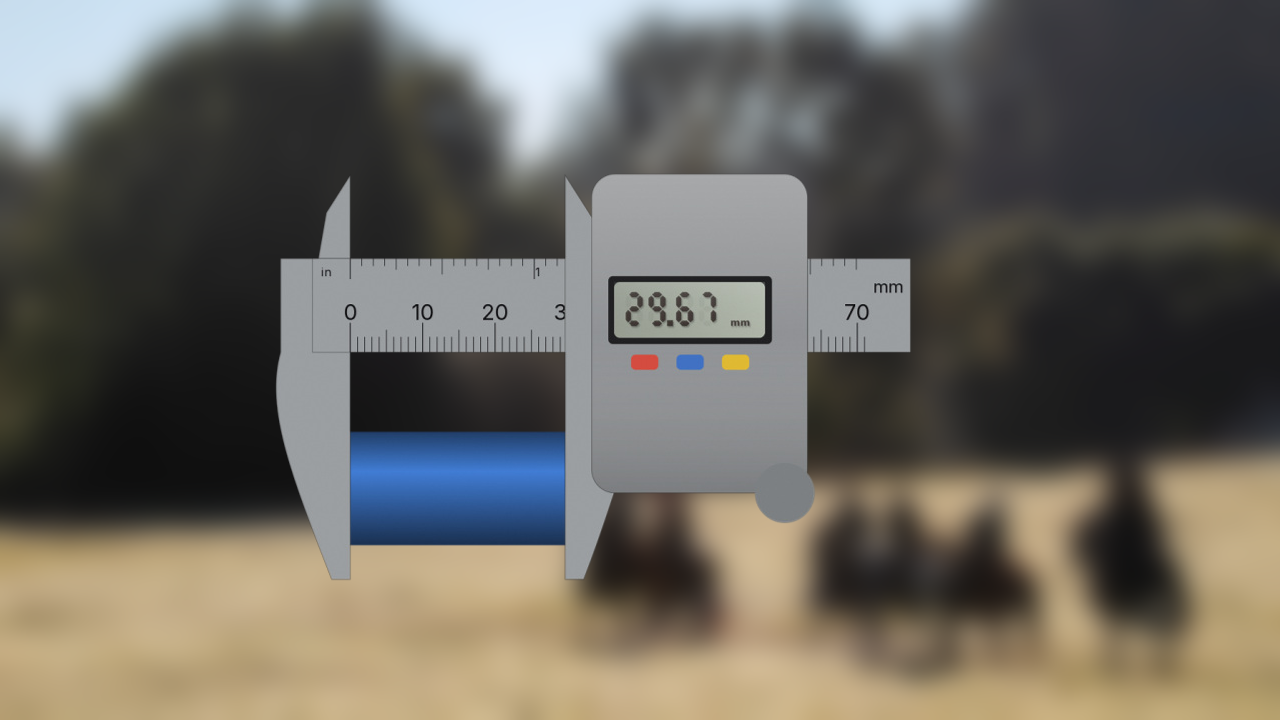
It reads value=29.67 unit=mm
